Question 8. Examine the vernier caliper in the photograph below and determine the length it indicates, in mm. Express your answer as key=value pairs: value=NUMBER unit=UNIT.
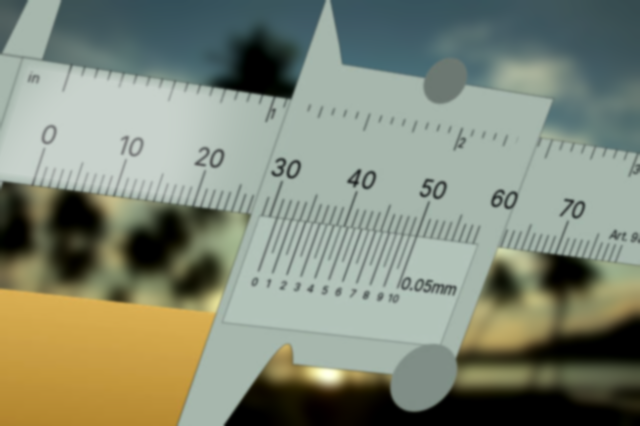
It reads value=31.0 unit=mm
